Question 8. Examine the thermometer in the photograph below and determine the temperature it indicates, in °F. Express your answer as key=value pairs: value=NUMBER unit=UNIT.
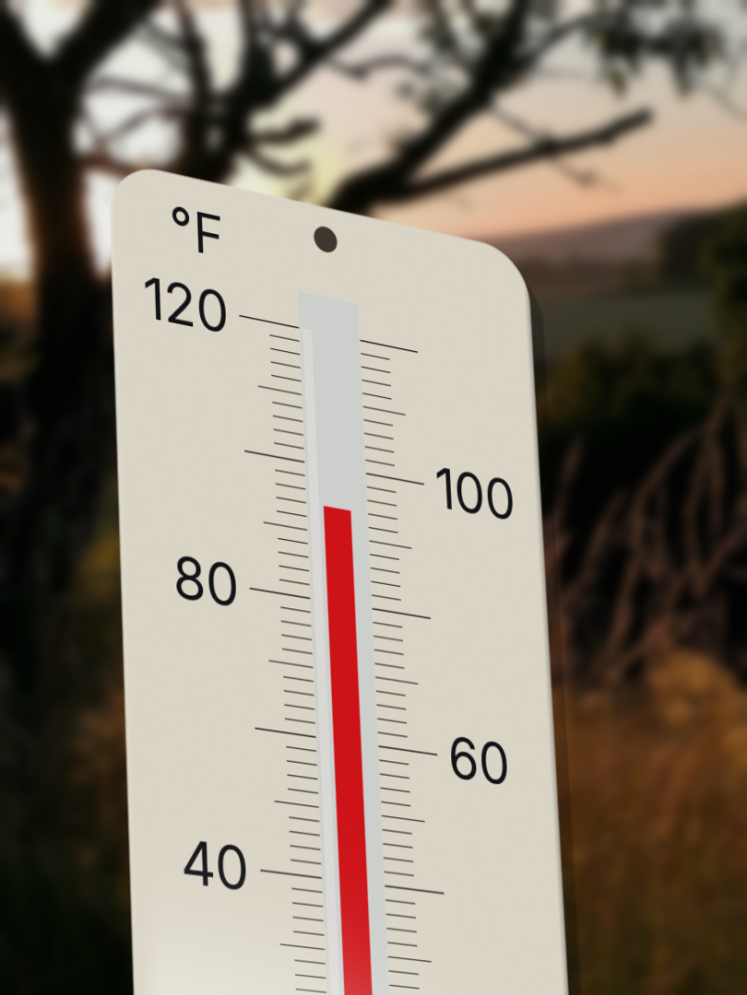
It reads value=94 unit=°F
